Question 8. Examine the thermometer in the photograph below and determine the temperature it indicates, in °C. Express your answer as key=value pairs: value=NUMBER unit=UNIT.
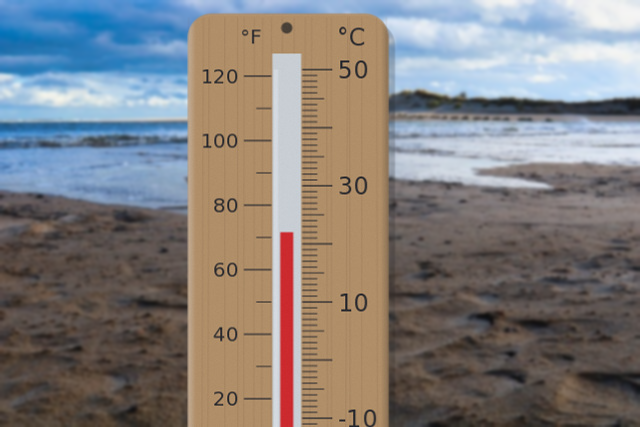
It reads value=22 unit=°C
